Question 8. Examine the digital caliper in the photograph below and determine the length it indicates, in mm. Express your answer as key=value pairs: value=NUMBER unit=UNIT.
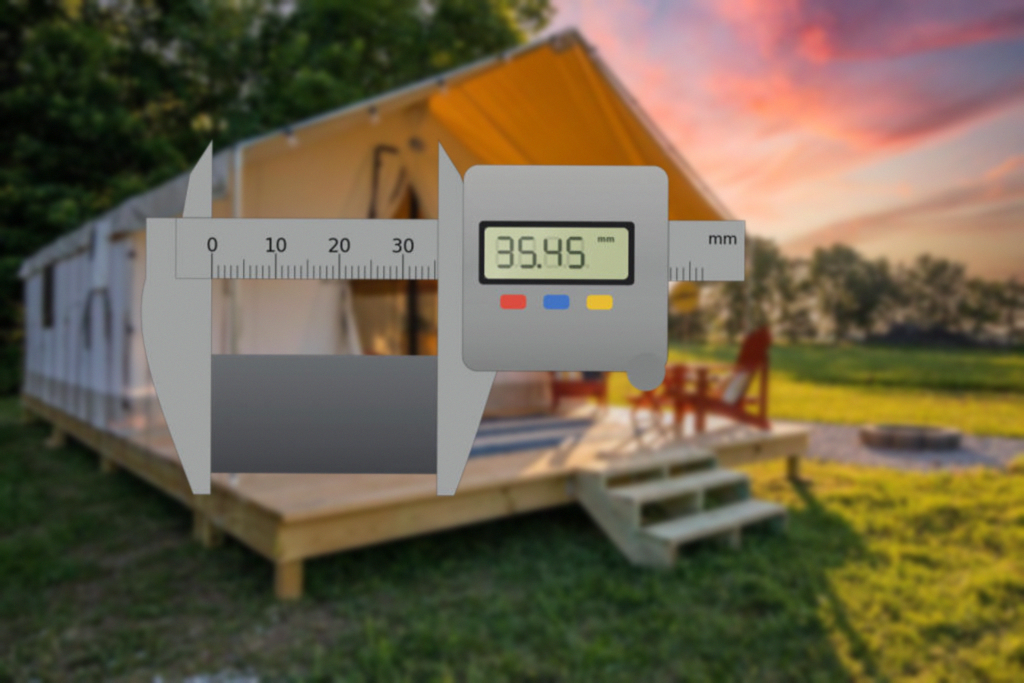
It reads value=35.45 unit=mm
